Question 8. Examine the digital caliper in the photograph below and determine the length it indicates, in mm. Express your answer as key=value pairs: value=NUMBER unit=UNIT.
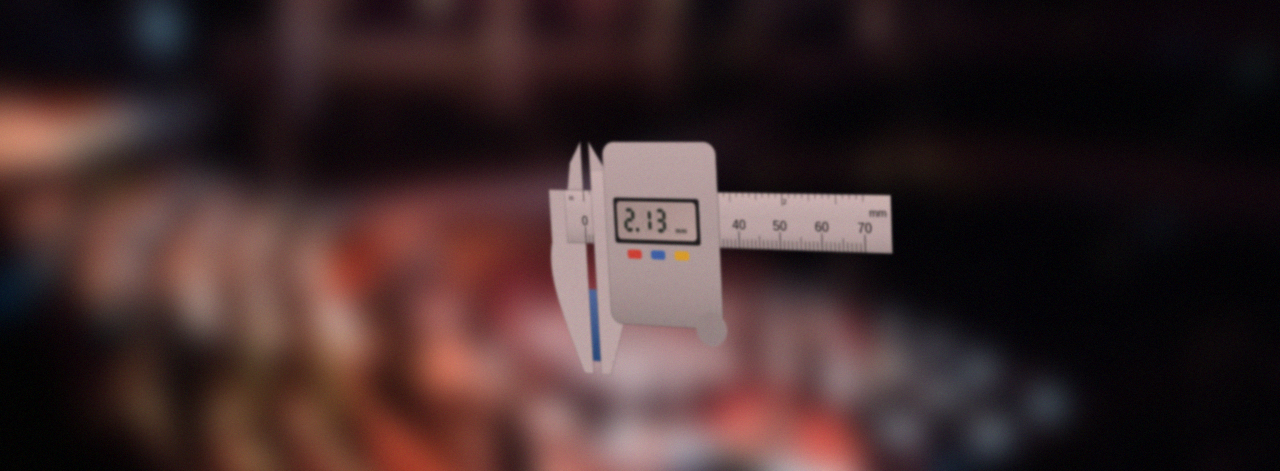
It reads value=2.13 unit=mm
